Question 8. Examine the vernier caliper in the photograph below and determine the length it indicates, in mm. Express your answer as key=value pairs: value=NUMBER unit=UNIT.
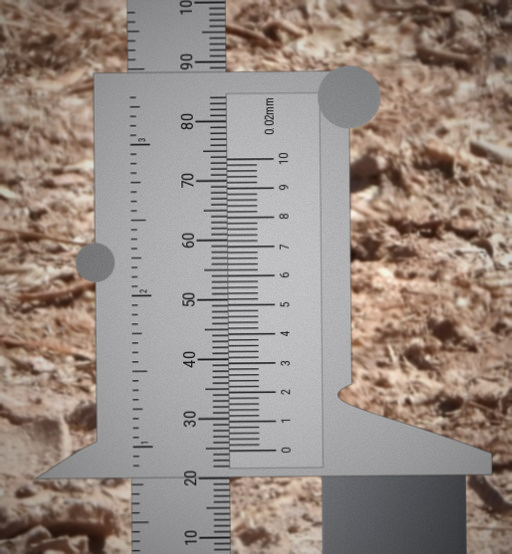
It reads value=24.6 unit=mm
